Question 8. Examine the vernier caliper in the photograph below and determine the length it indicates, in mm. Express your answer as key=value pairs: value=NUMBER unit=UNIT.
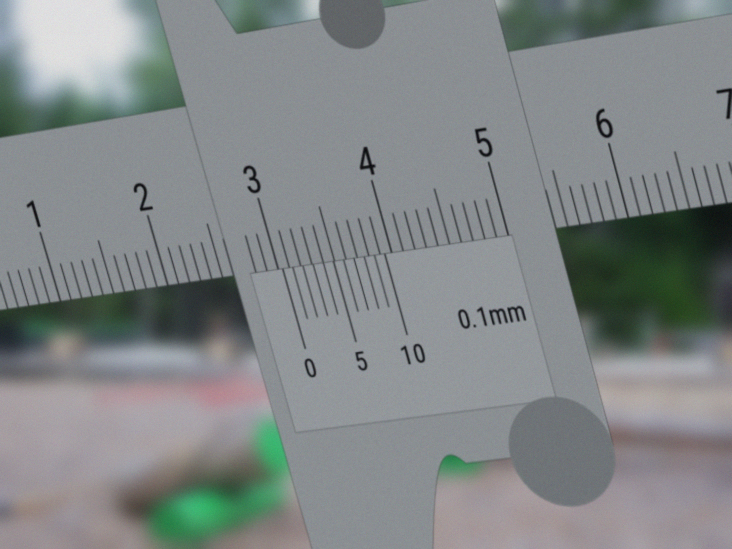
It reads value=30.4 unit=mm
